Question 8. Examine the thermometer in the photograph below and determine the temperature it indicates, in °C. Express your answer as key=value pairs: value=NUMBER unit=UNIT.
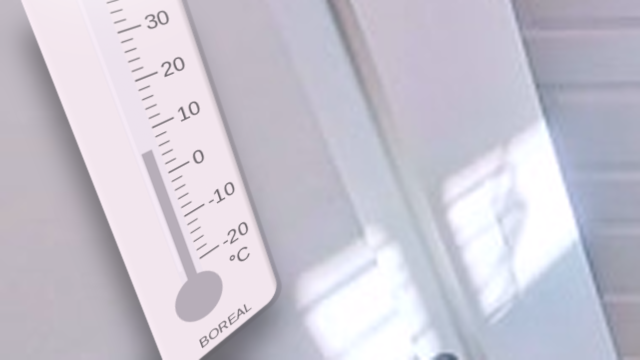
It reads value=6 unit=°C
